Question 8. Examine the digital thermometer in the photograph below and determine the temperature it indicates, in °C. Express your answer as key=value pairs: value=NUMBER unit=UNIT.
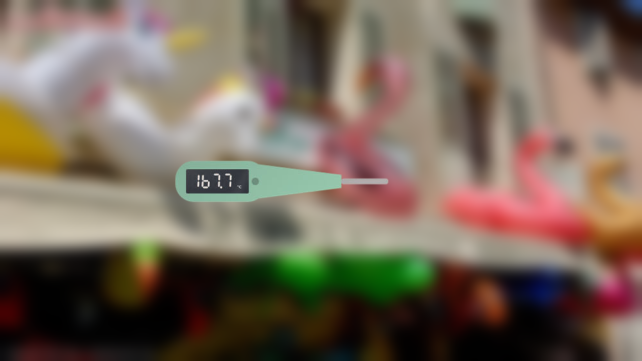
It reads value=167.7 unit=°C
